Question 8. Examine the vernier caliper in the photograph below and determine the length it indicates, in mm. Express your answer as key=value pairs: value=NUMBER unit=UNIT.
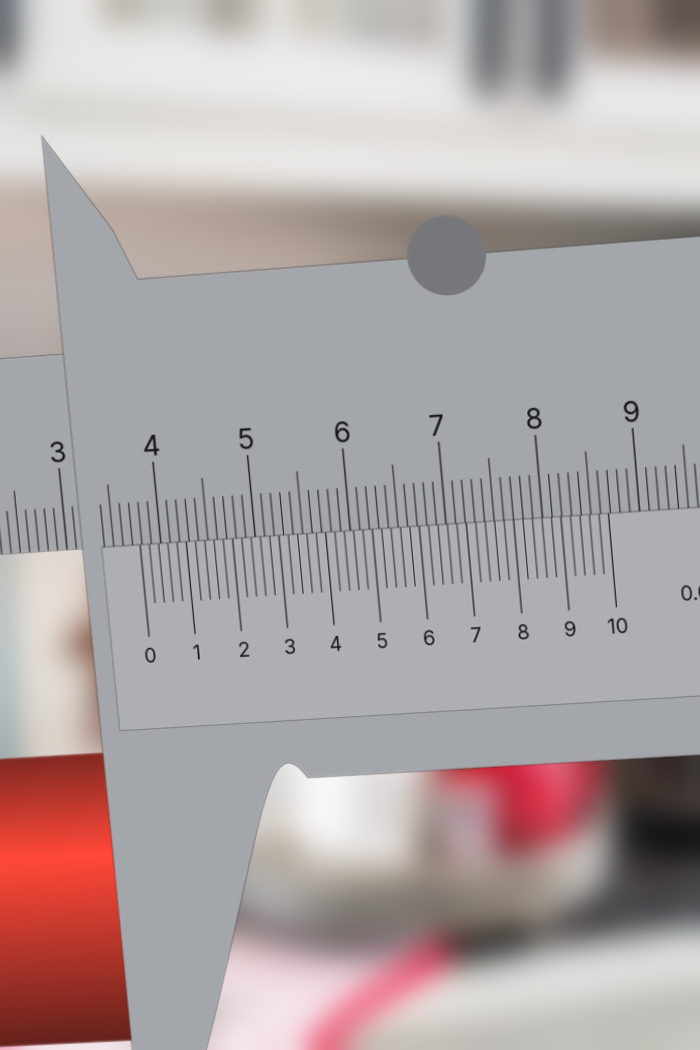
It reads value=37.8 unit=mm
